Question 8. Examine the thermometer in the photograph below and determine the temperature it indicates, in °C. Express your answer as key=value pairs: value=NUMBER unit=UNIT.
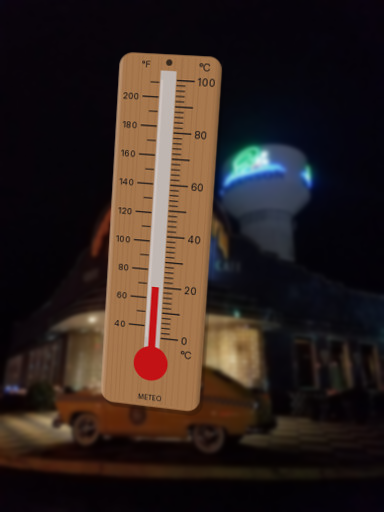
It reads value=20 unit=°C
